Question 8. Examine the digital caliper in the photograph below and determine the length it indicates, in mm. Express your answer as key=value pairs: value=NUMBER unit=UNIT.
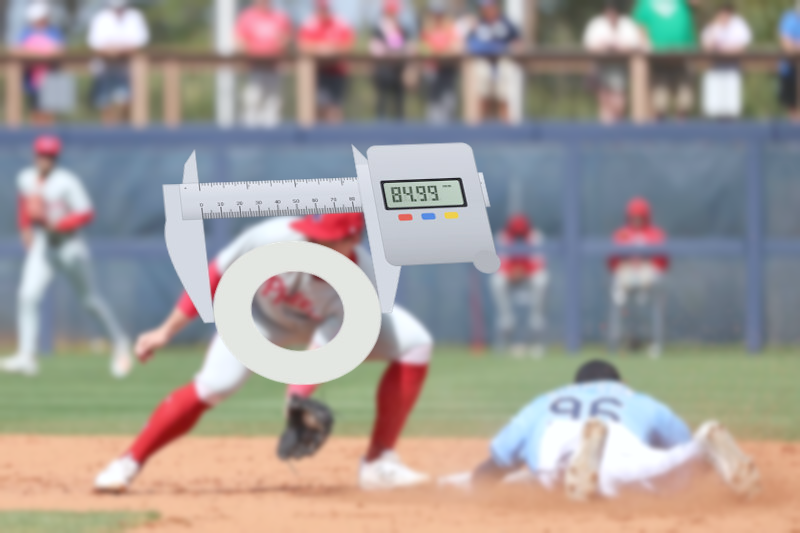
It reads value=84.99 unit=mm
